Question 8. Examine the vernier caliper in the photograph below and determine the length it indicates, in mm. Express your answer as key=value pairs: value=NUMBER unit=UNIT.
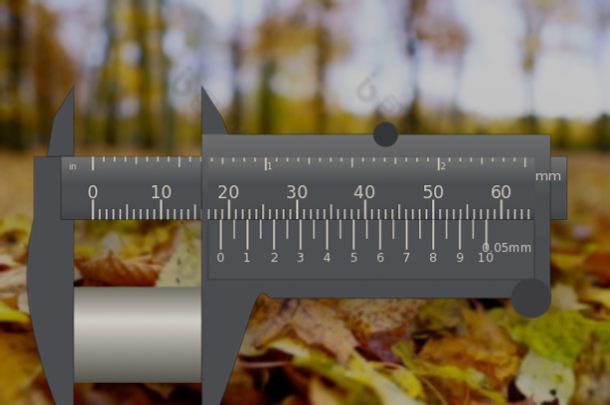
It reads value=18.8 unit=mm
